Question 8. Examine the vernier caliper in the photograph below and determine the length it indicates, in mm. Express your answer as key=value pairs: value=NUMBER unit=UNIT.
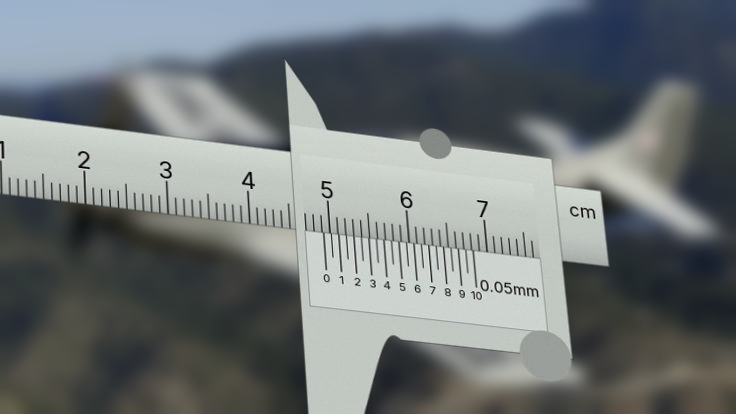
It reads value=49.2 unit=mm
